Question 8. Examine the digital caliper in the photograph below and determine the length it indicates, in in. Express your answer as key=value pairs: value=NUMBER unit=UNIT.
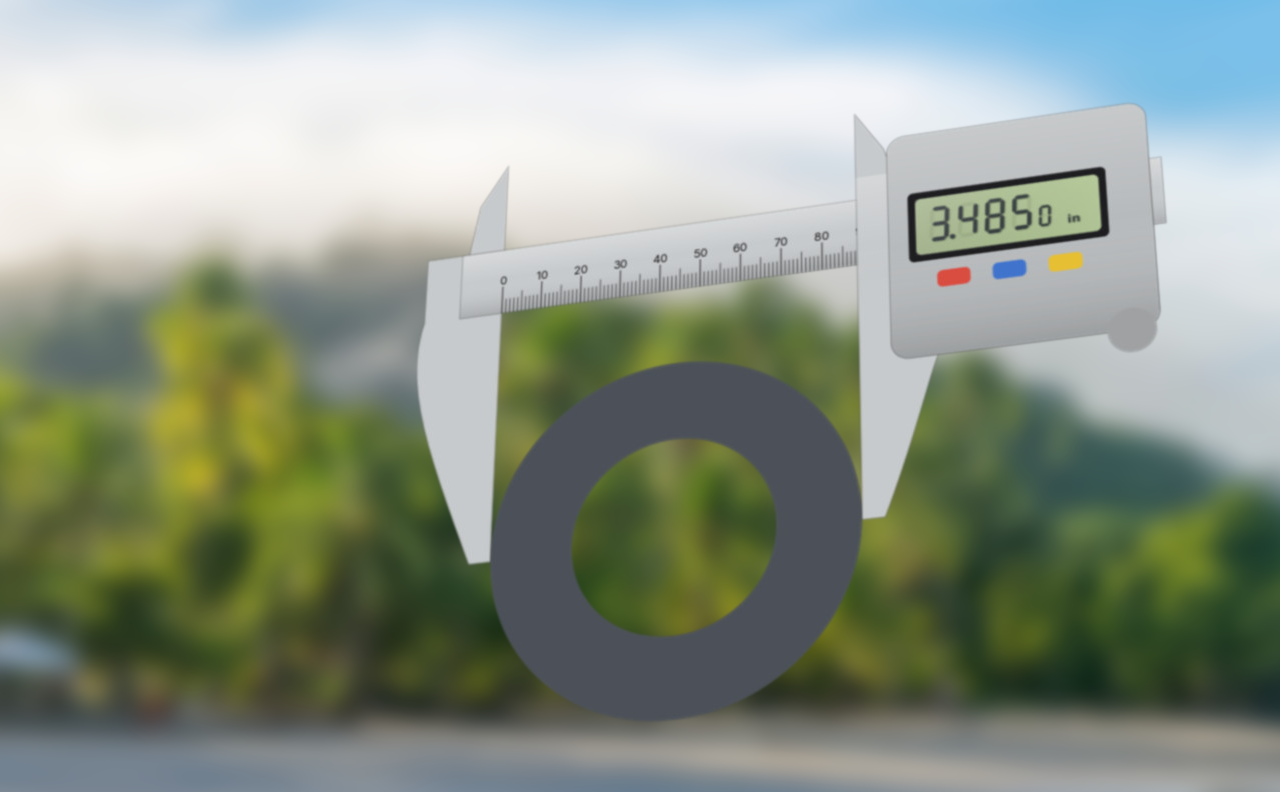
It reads value=3.4850 unit=in
